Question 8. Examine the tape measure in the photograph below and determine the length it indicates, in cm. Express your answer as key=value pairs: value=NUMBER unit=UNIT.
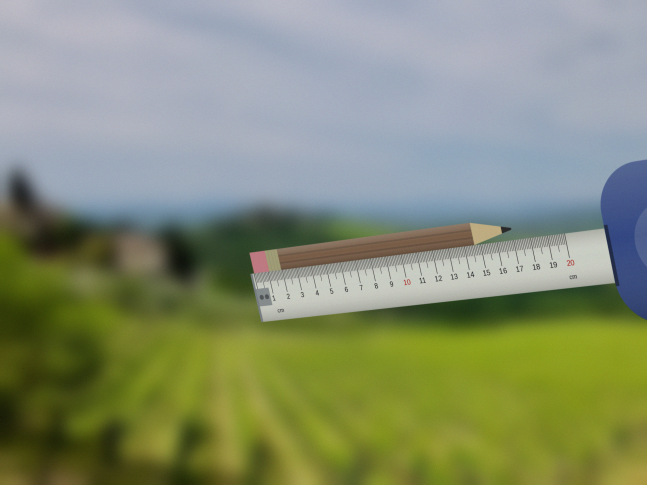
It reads value=17 unit=cm
